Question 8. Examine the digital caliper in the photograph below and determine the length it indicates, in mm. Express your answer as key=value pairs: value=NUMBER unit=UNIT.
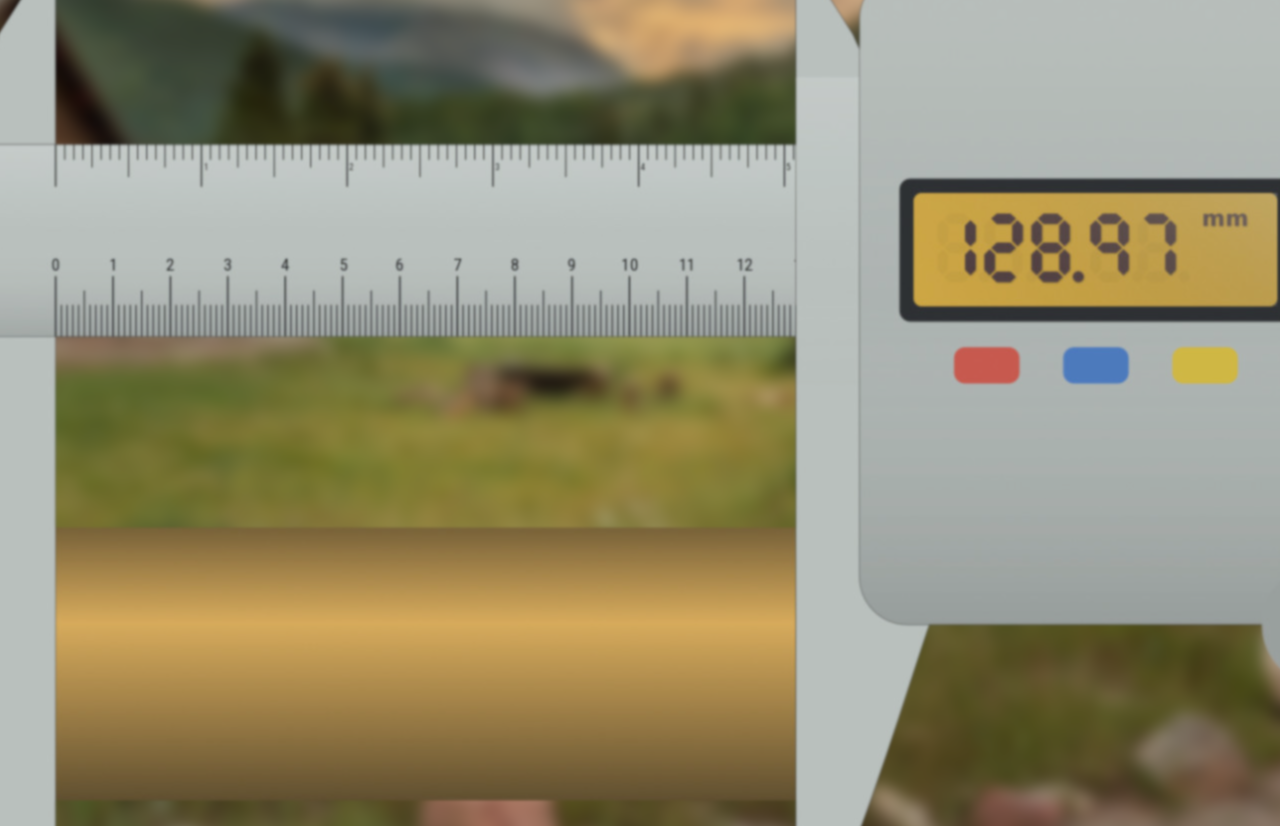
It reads value=128.97 unit=mm
